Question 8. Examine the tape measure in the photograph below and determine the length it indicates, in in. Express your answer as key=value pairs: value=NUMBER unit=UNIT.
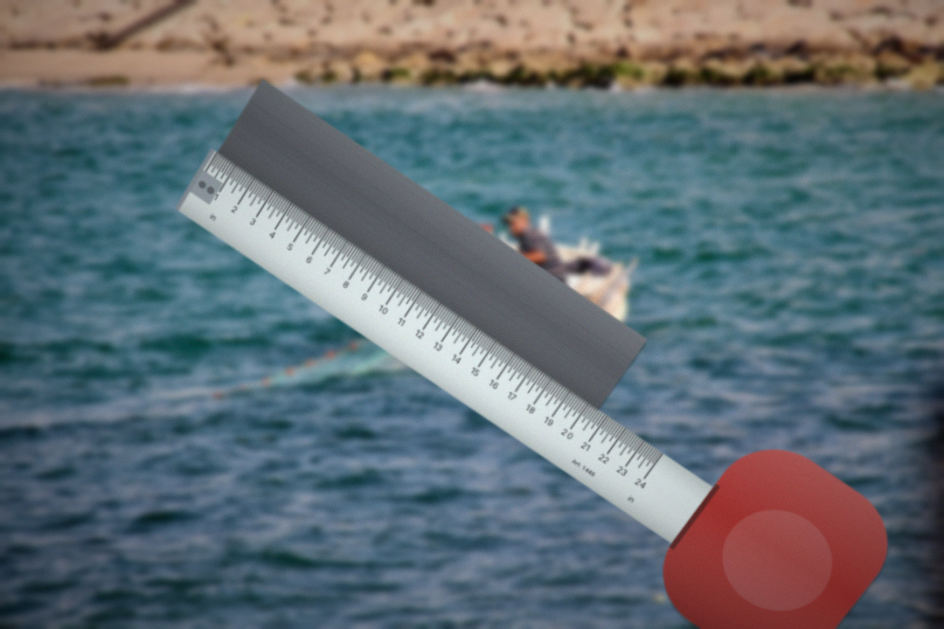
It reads value=20.5 unit=in
